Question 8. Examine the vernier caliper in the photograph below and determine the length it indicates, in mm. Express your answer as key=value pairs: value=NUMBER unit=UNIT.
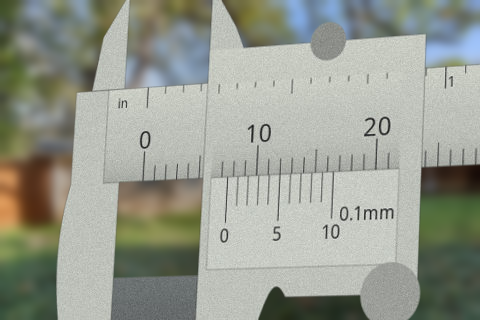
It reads value=7.5 unit=mm
